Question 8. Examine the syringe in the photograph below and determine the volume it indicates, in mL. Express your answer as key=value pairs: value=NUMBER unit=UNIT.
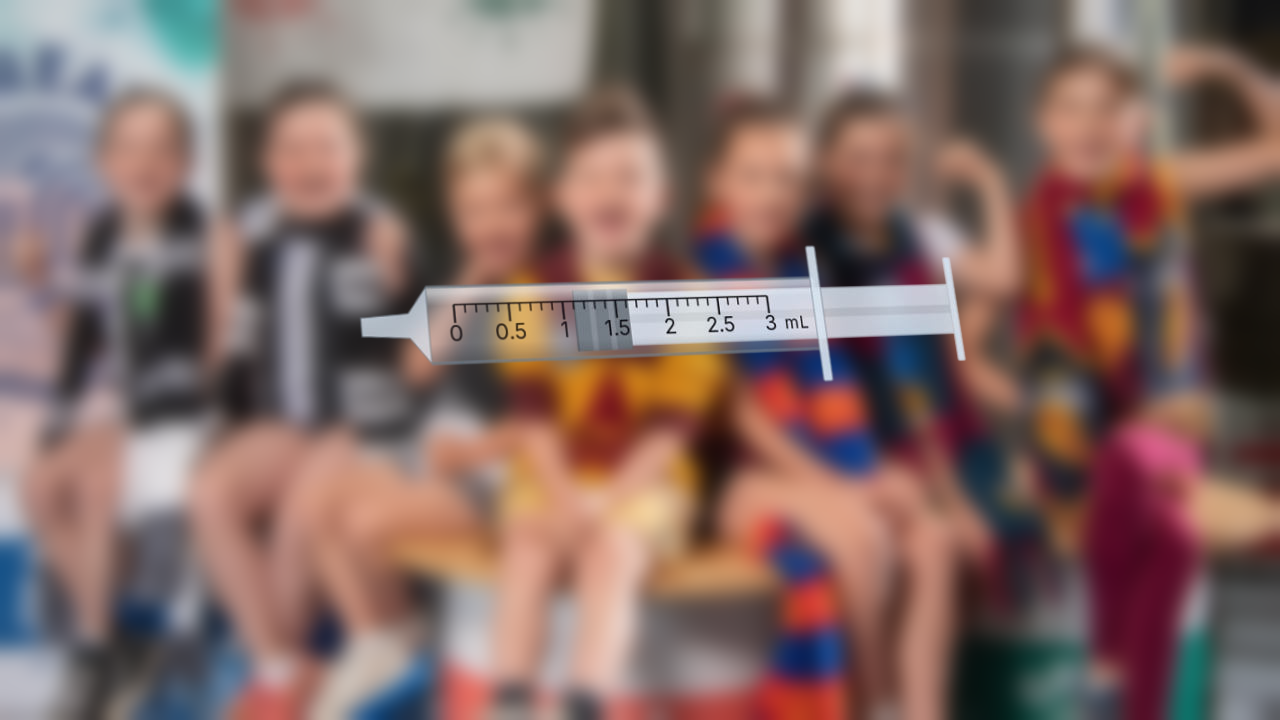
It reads value=1.1 unit=mL
